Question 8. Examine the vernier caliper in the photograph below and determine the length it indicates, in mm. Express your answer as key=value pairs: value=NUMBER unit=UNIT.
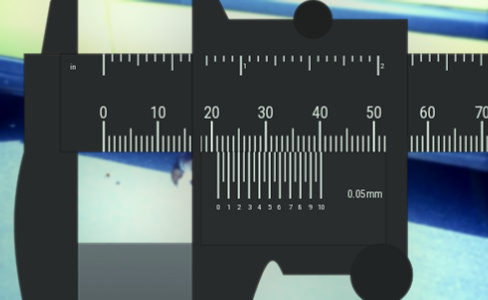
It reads value=21.2 unit=mm
